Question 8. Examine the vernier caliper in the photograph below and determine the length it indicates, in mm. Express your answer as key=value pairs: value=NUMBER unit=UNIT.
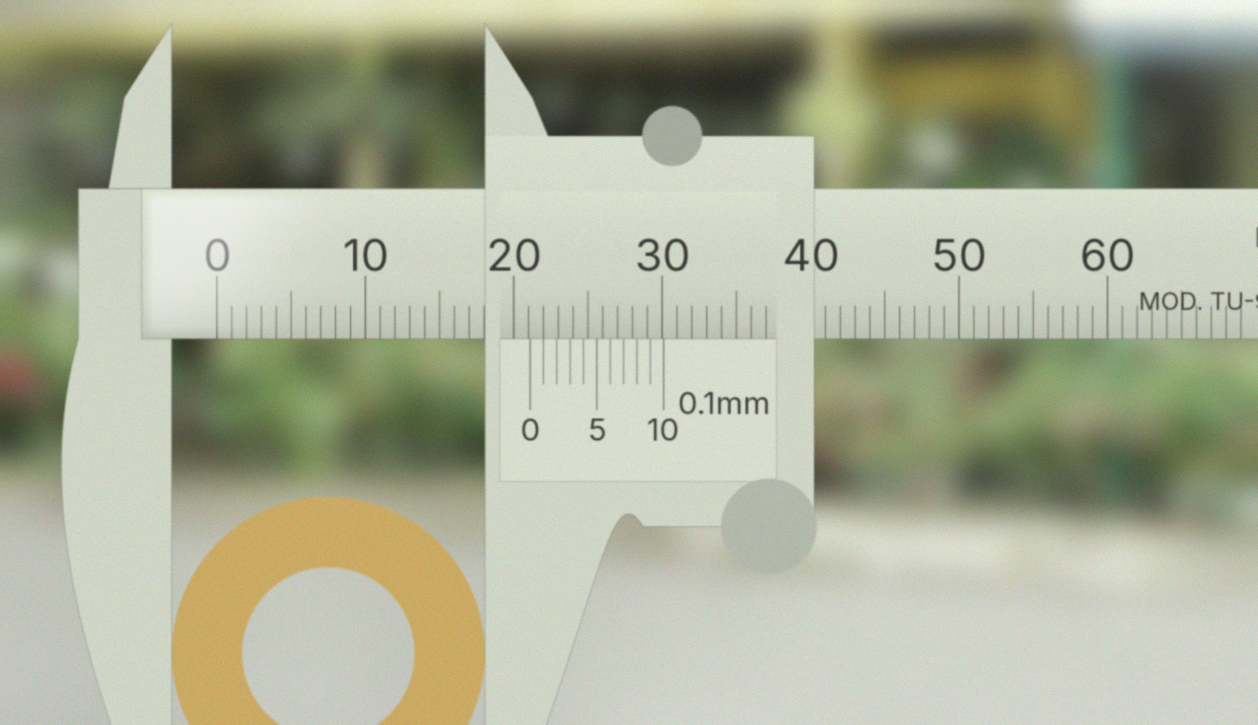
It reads value=21.1 unit=mm
